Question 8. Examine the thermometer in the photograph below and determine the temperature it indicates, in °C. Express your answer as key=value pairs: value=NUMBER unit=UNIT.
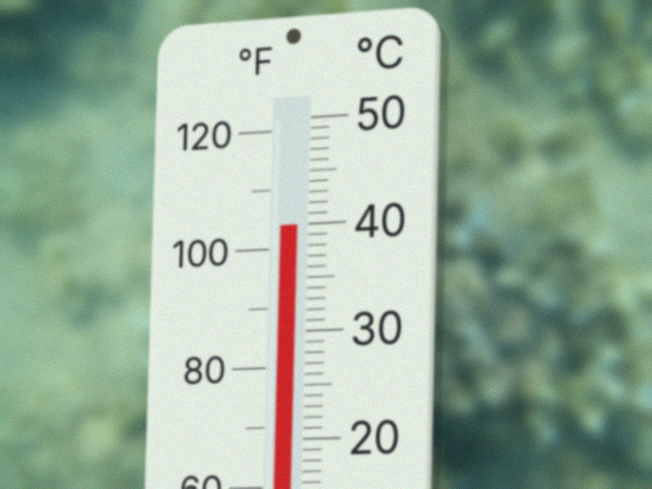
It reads value=40 unit=°C
